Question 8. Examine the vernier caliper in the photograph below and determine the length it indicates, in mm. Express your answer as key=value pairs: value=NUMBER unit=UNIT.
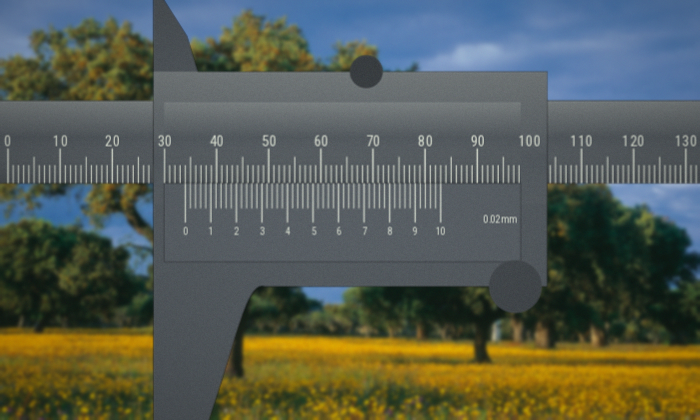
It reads value=34.0 unit=mm
